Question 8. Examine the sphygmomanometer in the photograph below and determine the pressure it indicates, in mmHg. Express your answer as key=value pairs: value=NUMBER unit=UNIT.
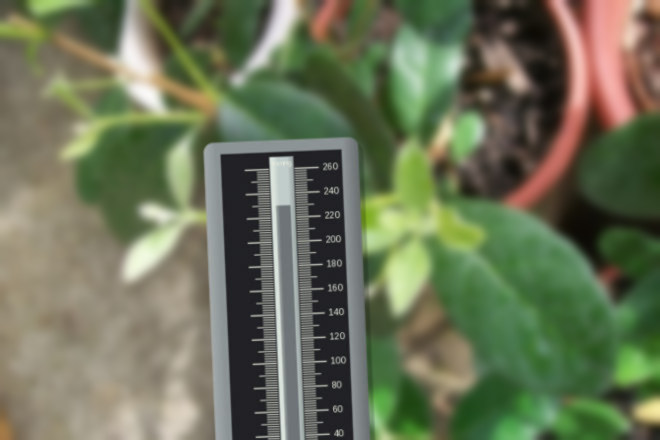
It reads value=230 unit=mmHg
